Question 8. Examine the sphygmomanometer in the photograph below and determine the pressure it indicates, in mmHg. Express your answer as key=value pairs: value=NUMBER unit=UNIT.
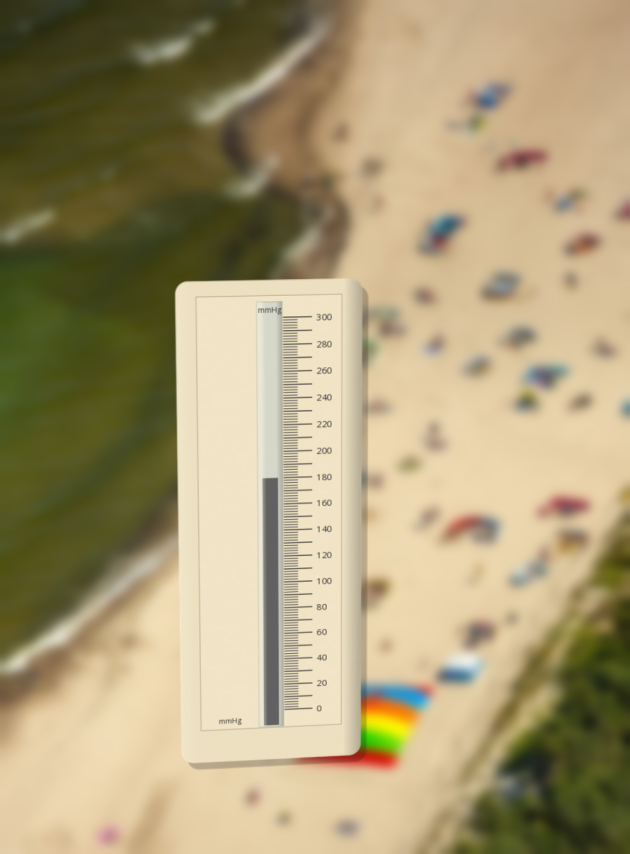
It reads value=180 unit=mmHg
